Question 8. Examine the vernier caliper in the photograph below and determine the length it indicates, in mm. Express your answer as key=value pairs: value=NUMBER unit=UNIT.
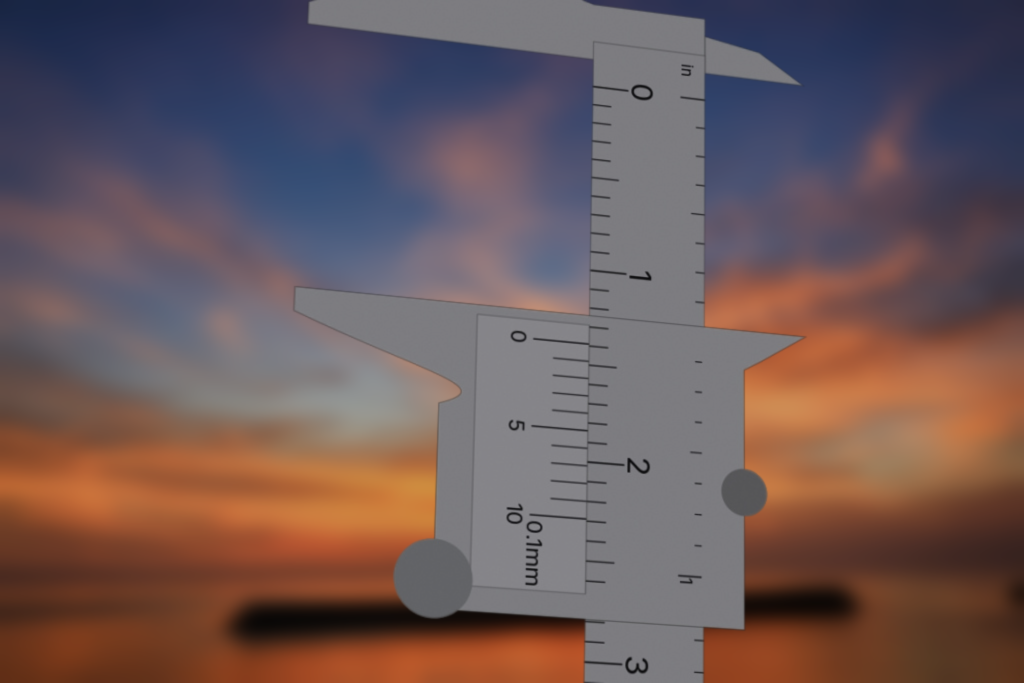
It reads value=13.9 unit=mm
